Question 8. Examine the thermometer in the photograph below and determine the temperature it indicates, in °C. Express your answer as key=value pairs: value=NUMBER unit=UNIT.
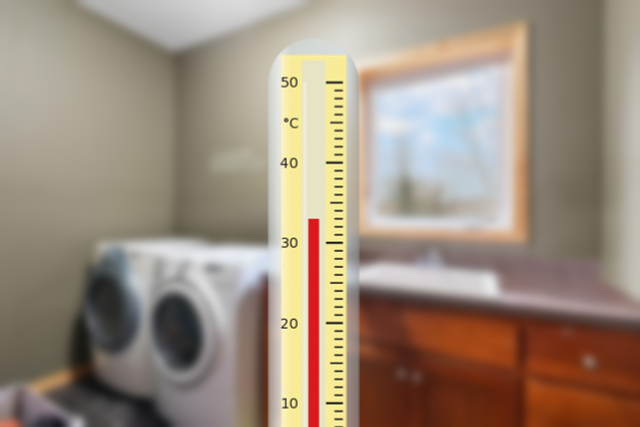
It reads value=33 unit=°C
